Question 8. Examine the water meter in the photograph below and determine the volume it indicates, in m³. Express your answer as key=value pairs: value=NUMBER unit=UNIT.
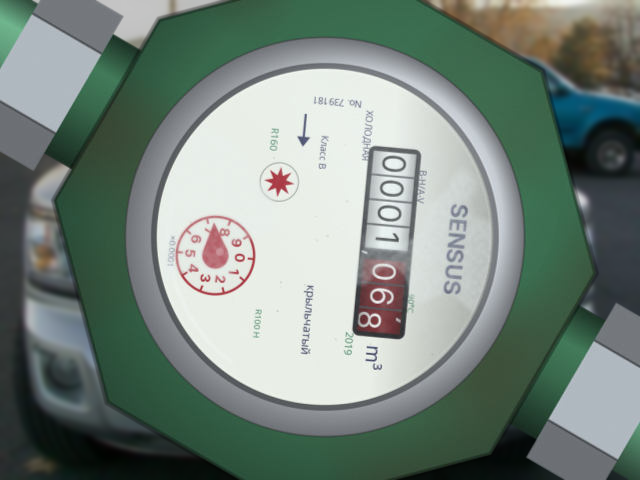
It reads value=1.0677 unit=m³
